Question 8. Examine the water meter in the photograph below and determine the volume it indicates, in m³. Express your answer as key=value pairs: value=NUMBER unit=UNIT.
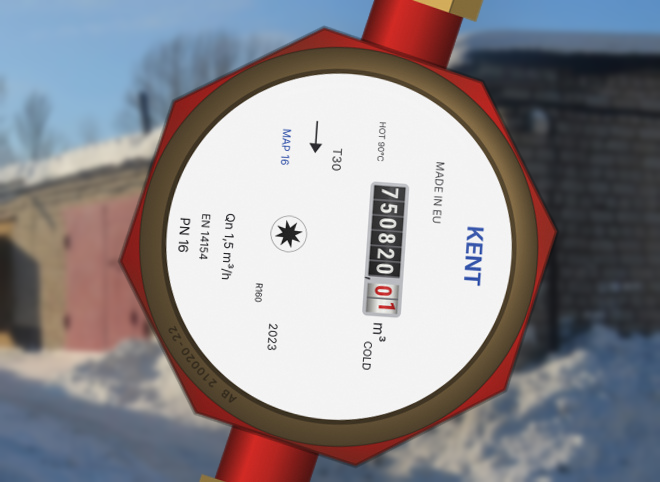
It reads value=750820.01 unit=m³
